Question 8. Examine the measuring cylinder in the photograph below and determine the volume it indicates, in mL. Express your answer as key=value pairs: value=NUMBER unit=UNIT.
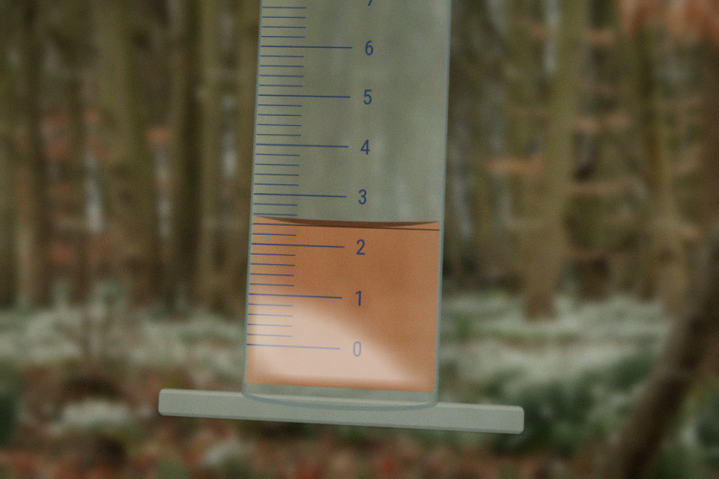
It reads value=2.4 unit=mL
